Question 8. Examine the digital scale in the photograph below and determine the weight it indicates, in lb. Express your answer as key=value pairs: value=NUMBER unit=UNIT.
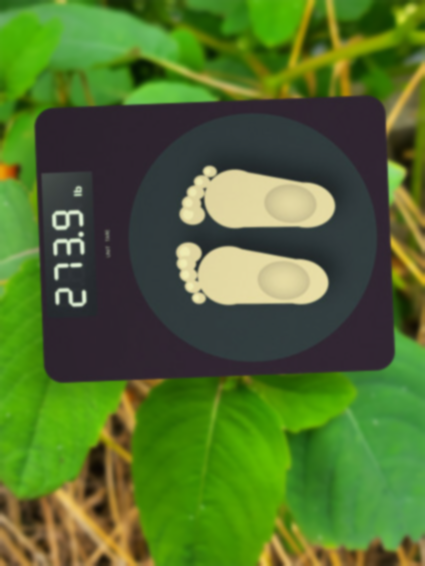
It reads value=273.9 unit=lb
